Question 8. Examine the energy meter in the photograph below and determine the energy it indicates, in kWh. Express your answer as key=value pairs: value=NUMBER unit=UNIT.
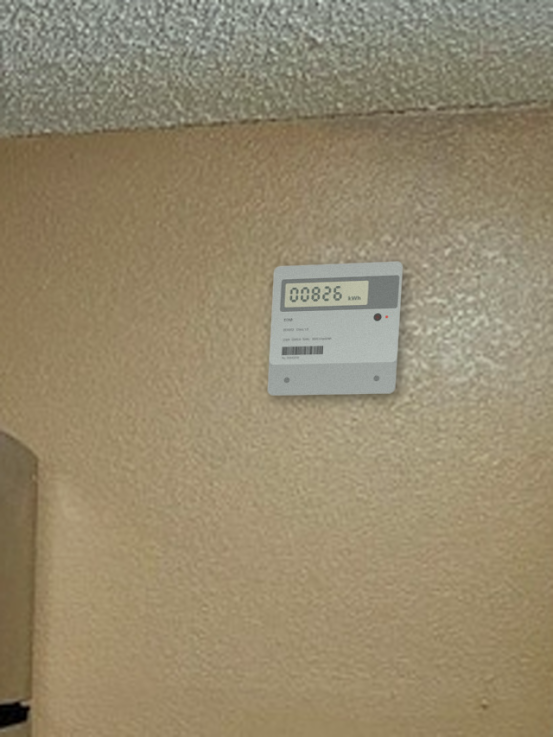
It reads value=826 unit=kWh
